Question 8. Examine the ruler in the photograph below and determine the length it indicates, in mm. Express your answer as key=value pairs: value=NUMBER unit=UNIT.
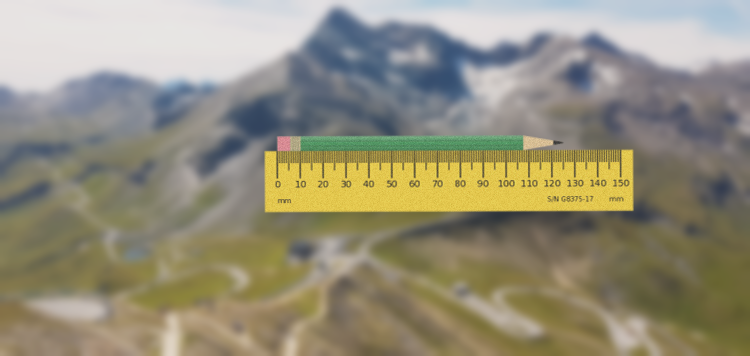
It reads value=125 unit=mm
